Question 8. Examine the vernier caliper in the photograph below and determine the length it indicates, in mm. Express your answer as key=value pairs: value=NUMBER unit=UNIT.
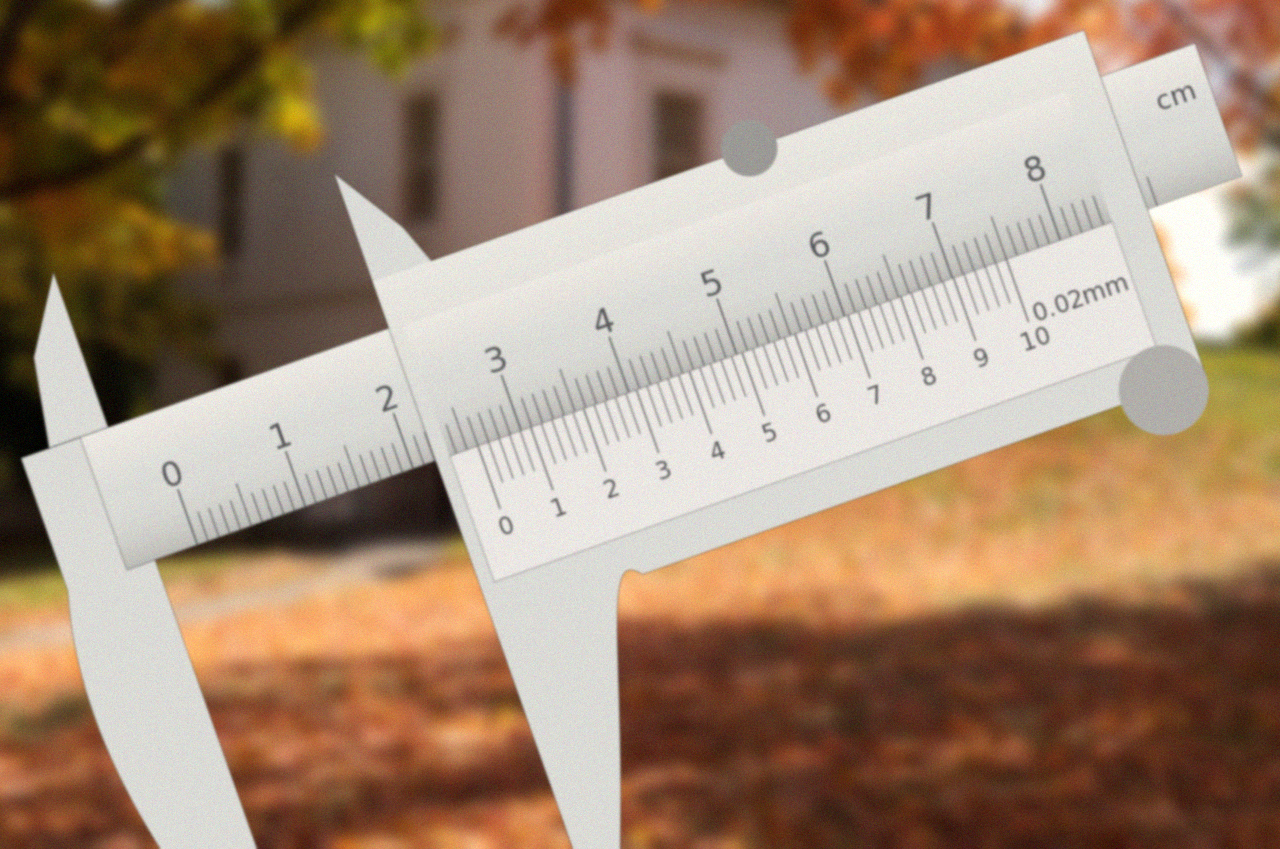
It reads value=26.0 unit=mm
